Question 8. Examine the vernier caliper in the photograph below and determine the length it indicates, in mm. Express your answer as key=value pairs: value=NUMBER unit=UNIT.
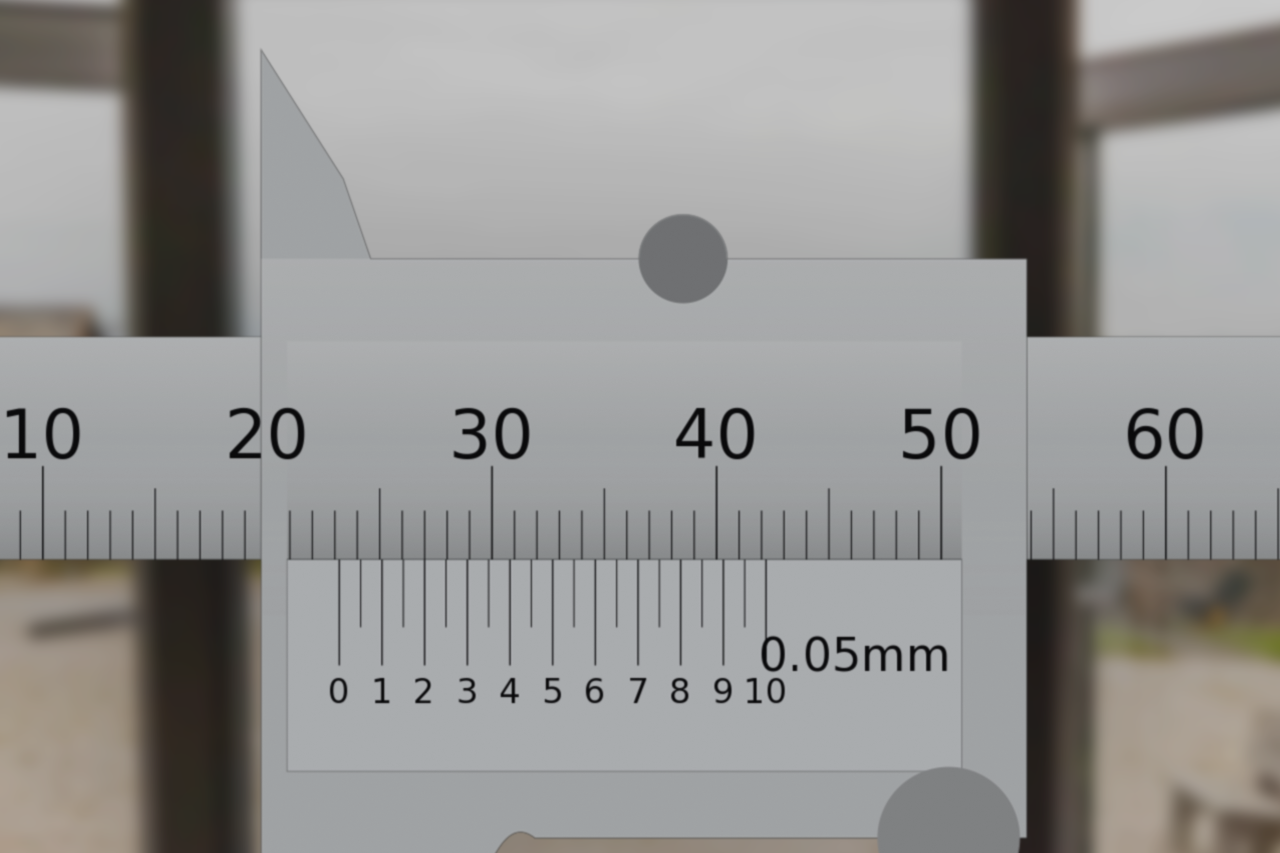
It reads value=23.2 unit=mm
